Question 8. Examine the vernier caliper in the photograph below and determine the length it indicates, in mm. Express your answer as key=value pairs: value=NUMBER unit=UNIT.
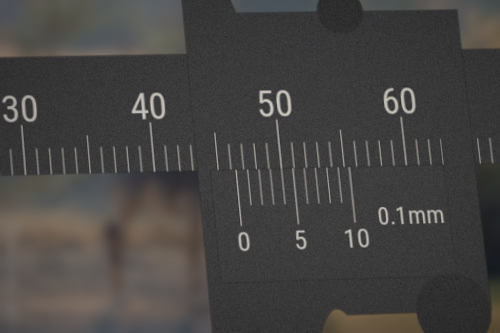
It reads value=46.4 unit=mm
